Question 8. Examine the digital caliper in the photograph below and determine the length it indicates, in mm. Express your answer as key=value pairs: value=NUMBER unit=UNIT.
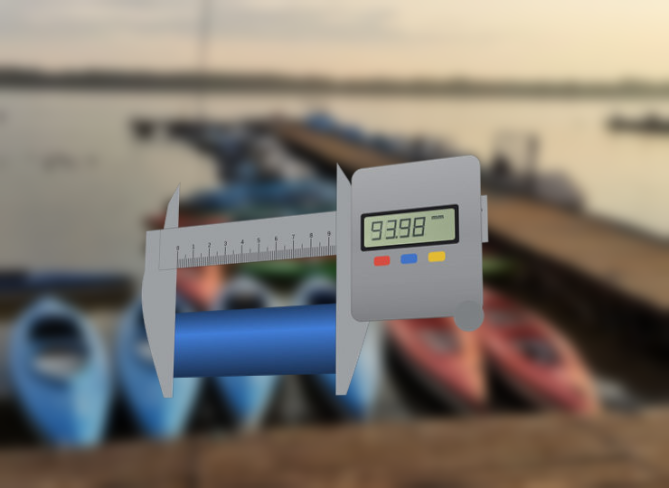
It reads value=93.98 unit=mm
